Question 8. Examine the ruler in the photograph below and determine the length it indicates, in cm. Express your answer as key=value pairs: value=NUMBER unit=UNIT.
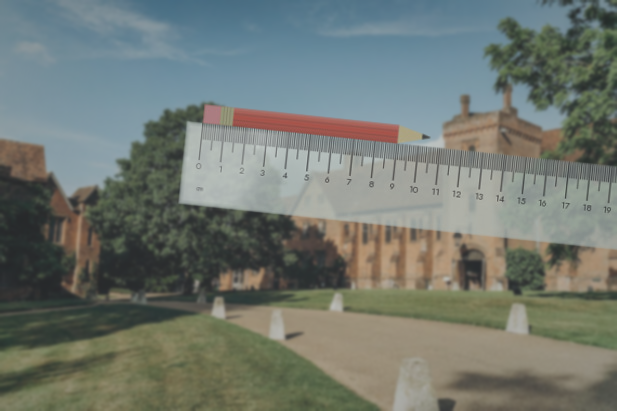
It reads value=10.5 unit=cm
